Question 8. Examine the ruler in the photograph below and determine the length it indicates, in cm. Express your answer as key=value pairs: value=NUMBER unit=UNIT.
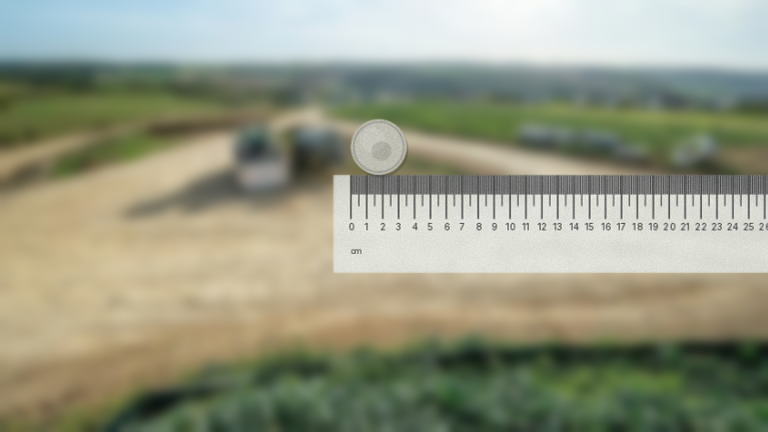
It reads value=3.5 unit=cm
